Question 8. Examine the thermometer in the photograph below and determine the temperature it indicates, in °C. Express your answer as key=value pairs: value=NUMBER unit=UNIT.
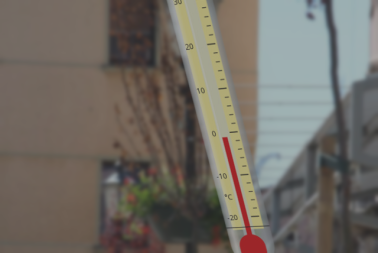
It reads value=-1 unit=°C
